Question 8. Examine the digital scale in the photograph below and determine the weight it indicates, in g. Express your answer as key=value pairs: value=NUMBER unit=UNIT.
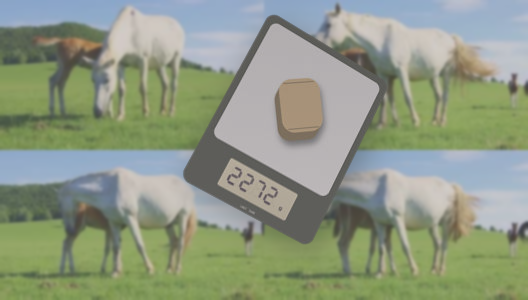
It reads value=2272 unit=g
